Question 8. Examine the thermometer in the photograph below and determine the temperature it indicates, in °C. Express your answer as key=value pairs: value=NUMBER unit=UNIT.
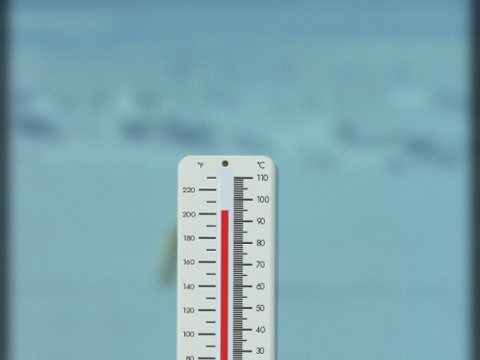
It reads value=95 unit=°C
